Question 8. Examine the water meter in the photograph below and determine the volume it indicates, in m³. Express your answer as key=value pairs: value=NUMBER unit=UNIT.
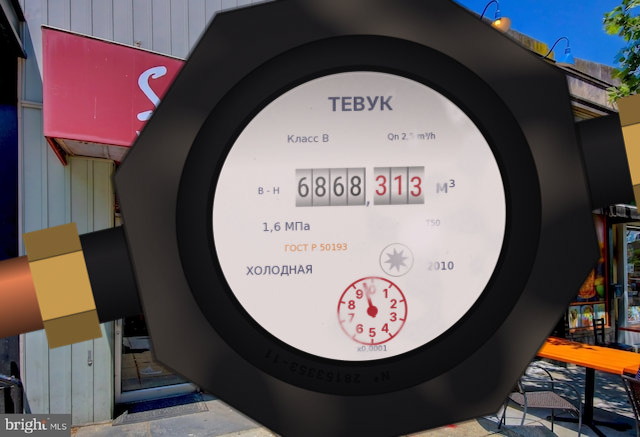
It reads value=6868.3129 unit=m³
